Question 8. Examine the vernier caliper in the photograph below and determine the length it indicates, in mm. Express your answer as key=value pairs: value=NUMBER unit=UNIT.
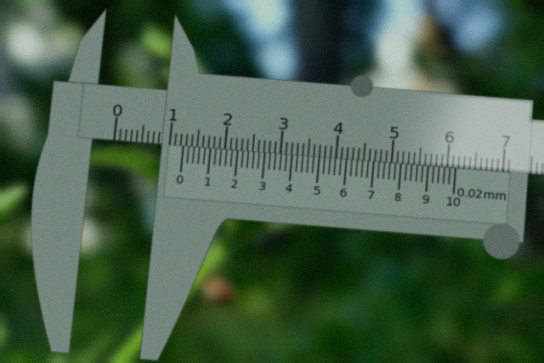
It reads value=12.5 unit=mm
